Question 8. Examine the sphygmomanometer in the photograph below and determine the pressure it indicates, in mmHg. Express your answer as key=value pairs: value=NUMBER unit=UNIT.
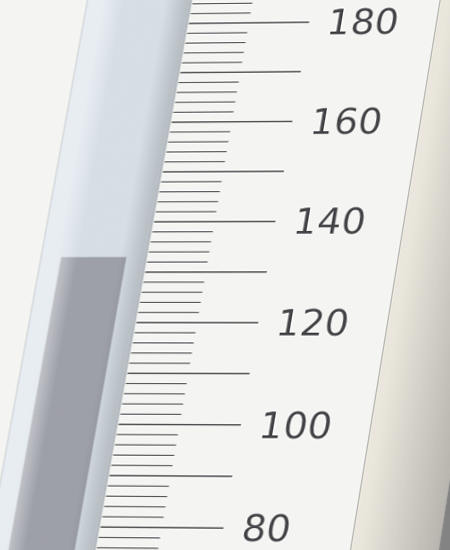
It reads value=133 unit=mmHg
